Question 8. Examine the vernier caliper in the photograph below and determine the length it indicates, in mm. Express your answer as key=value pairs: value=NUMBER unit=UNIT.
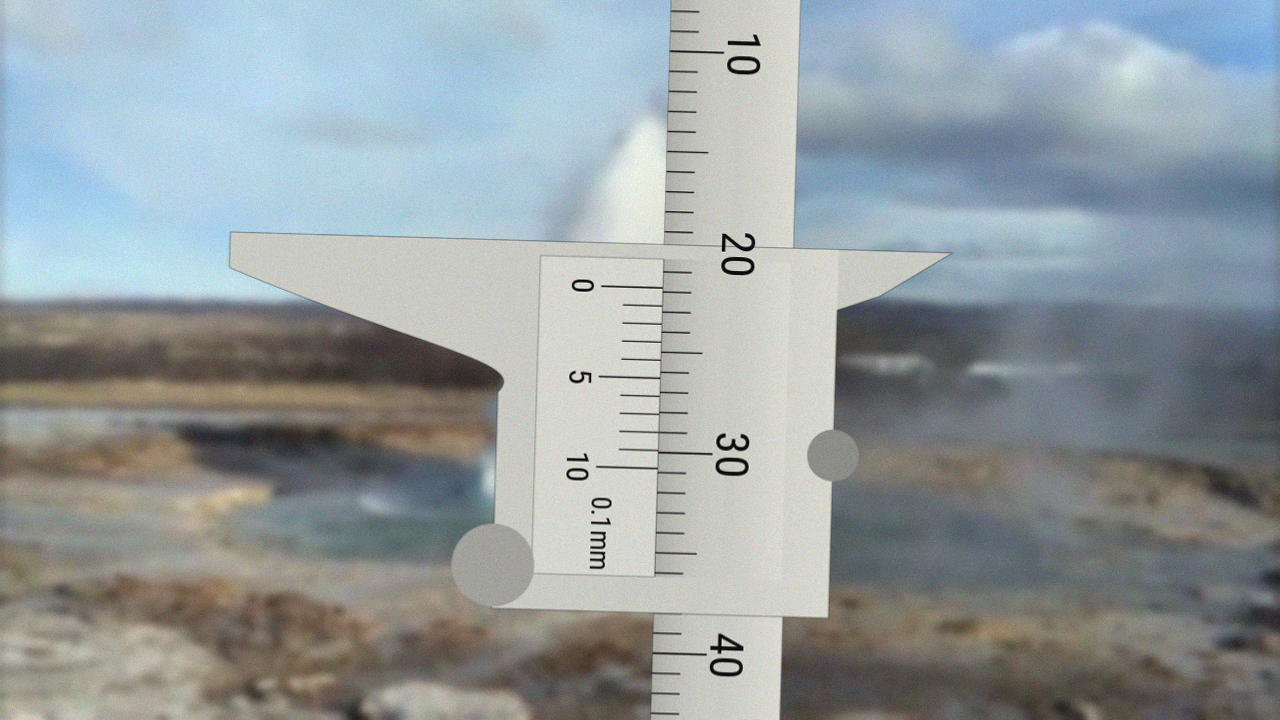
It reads value=21.8 unit=mm
